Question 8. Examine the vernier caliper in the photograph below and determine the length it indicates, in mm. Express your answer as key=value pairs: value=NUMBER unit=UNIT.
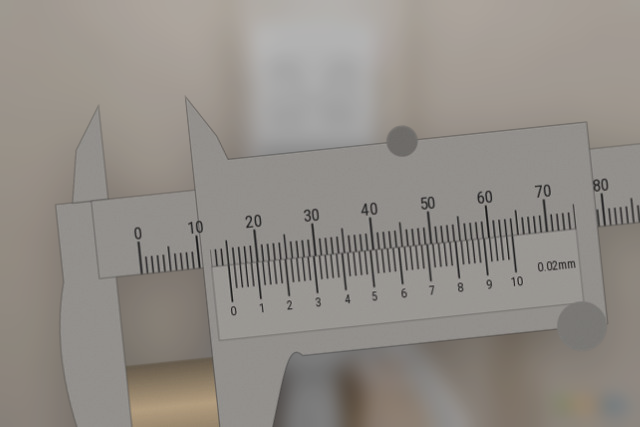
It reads value=15.0 unit=mm
